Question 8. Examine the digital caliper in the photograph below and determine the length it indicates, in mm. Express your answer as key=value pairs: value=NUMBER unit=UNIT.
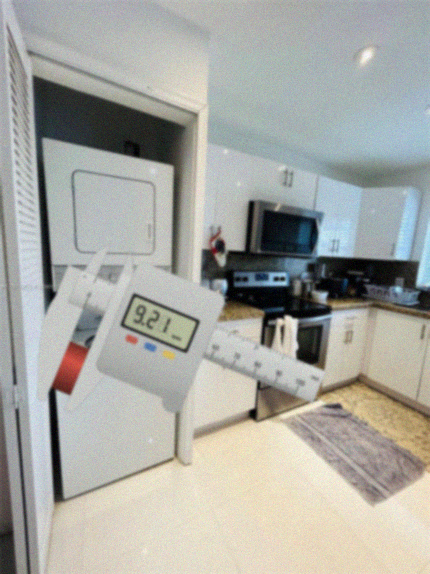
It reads value=9.21 unit=mm
